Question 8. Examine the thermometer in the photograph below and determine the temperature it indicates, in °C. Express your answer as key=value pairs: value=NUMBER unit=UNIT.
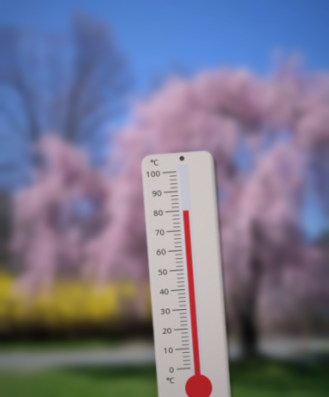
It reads value=80 unit=°C
